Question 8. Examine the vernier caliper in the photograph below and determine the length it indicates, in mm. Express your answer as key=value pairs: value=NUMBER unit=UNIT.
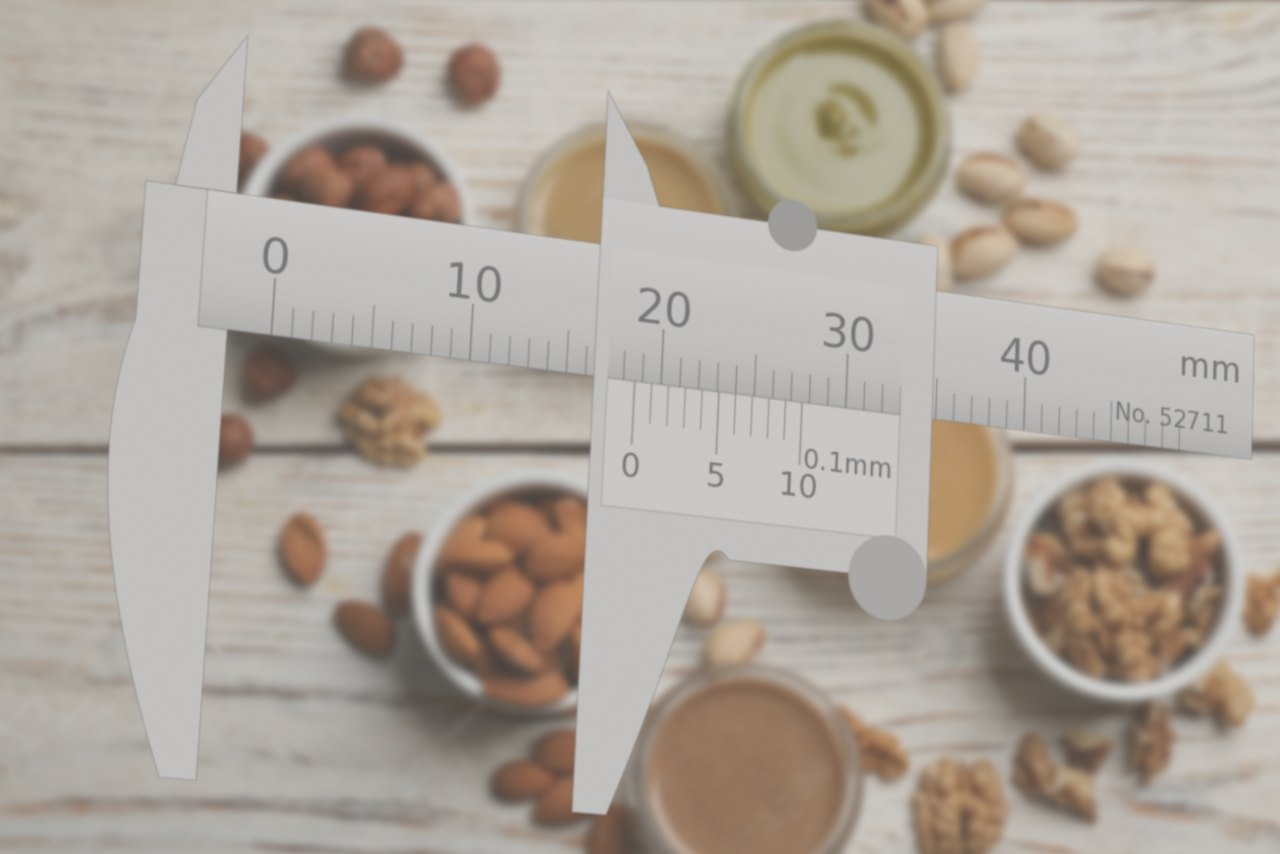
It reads value=18.6 unit=mm
